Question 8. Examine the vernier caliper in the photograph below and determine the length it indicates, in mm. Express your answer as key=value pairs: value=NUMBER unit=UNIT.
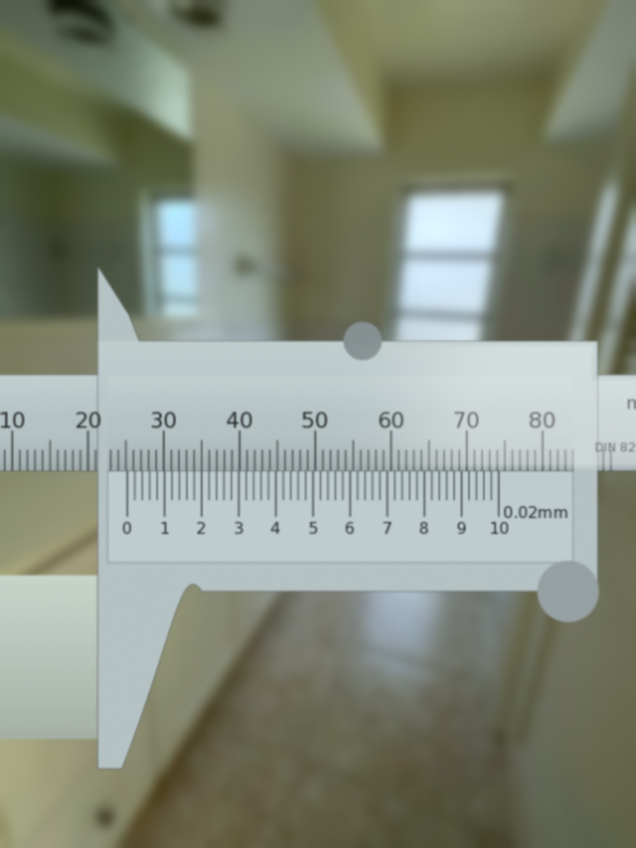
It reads value=25.2 unit=mm
